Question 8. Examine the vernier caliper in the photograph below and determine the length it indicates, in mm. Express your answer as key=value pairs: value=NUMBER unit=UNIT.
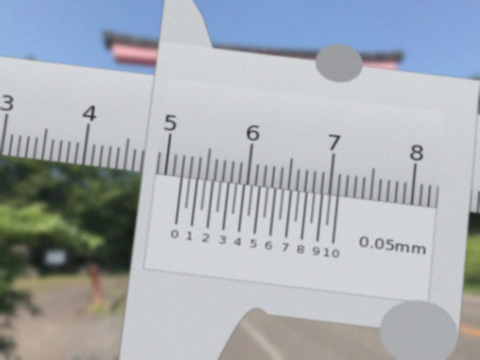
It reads value=52.0 unit=mm
